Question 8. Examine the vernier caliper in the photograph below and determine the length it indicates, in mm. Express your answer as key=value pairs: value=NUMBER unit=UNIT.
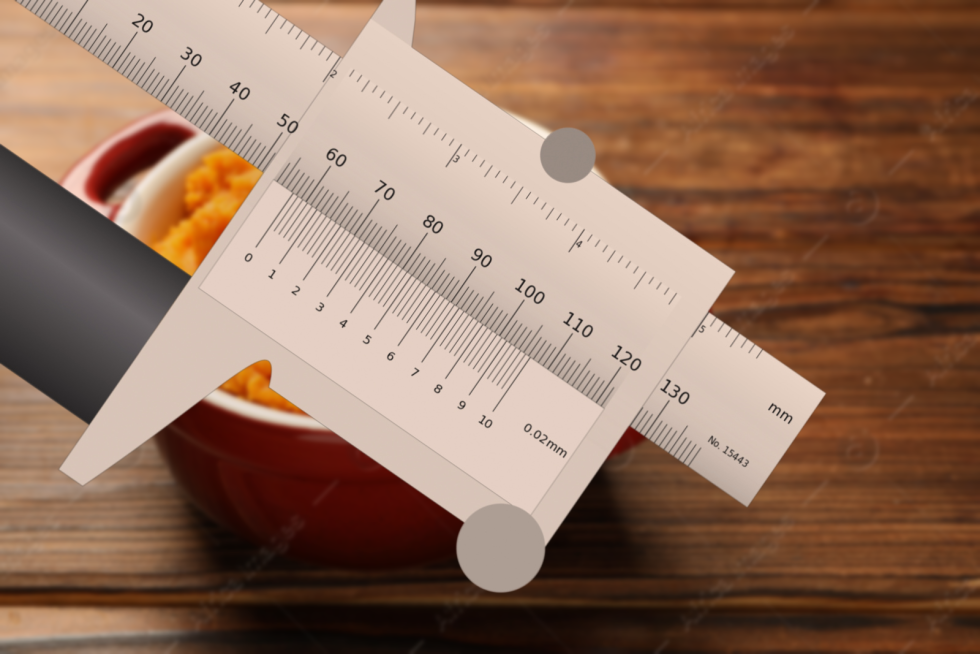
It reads value=57.4 unit=mm
